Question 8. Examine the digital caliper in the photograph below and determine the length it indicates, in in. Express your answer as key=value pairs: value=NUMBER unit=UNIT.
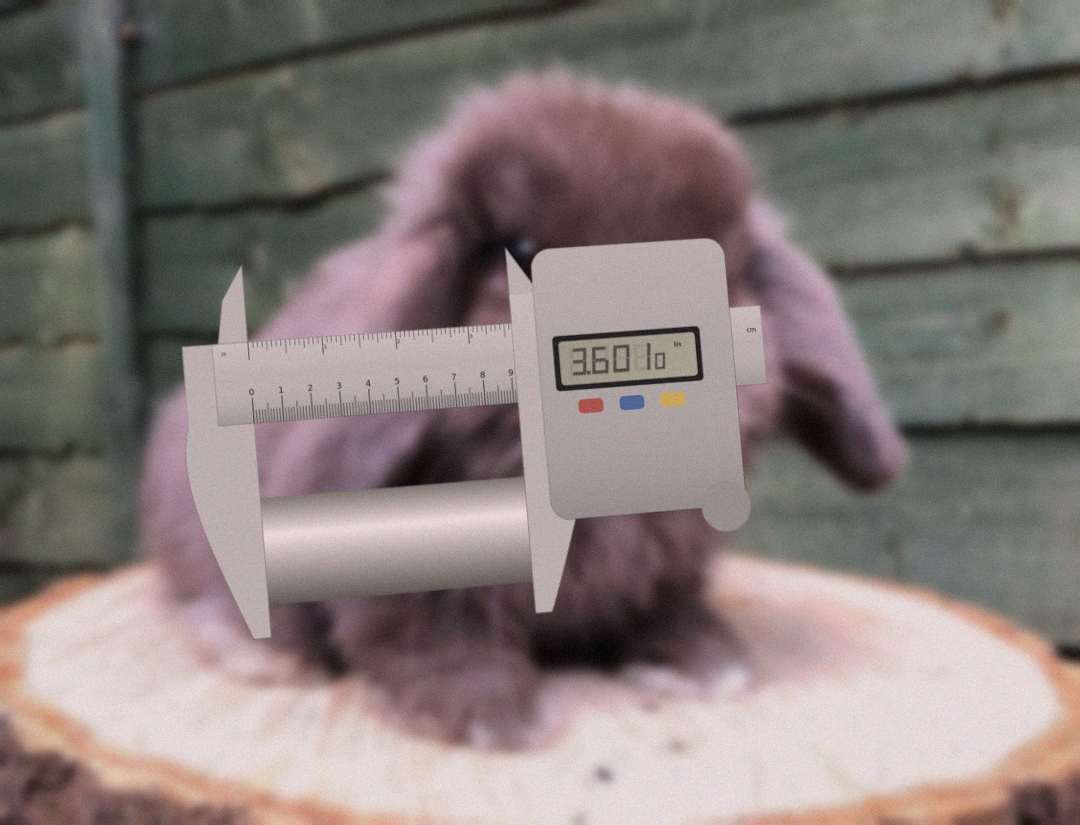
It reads value=3.6010 unit=in
